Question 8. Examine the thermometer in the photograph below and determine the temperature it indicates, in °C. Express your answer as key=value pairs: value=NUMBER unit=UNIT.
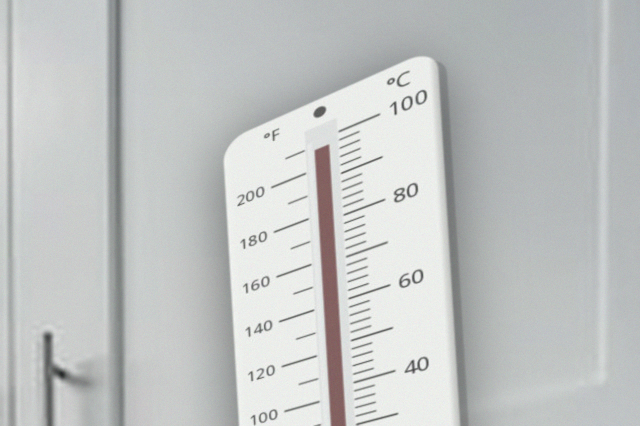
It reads value=98 unit=°C
